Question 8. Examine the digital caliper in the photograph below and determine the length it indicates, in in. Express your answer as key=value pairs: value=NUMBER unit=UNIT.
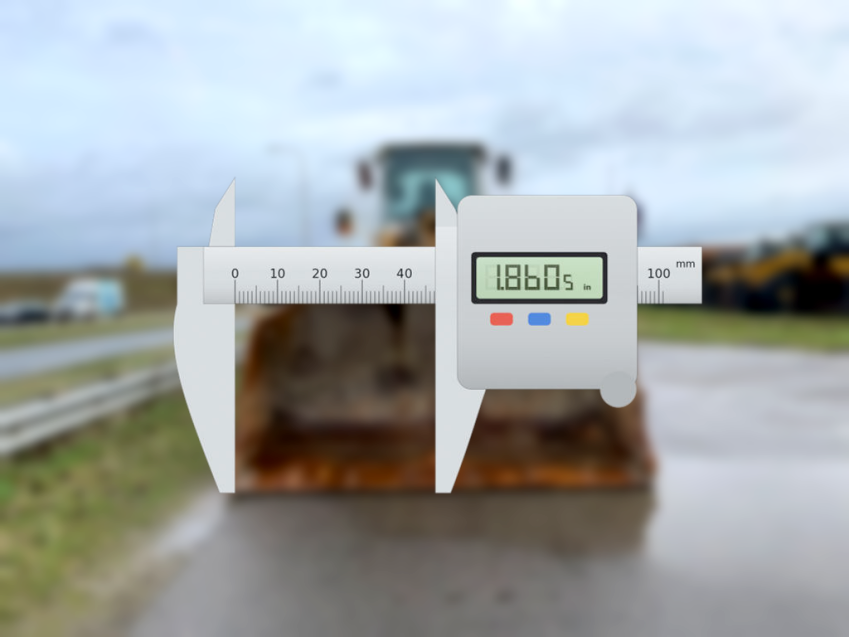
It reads value=1.8605 unit=in
